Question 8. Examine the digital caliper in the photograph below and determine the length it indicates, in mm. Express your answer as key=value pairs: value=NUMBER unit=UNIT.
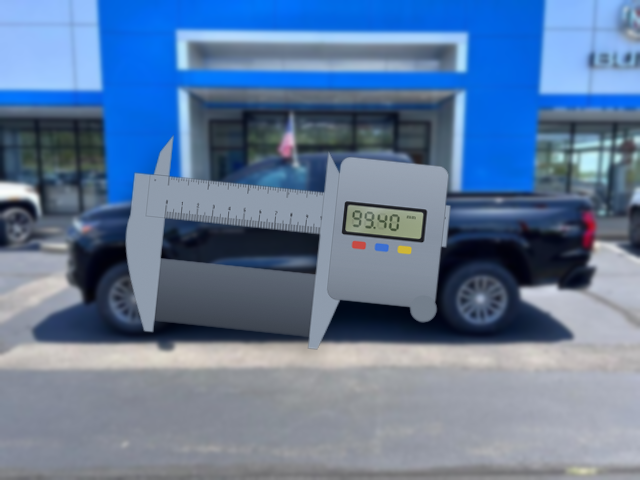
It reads value=99.40 unit=mm
